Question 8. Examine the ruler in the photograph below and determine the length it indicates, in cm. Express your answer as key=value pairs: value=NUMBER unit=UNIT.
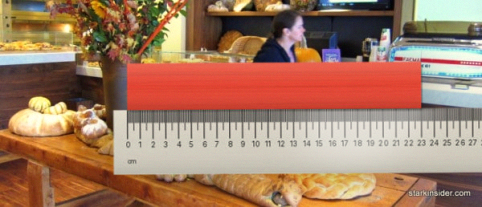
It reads value=23 unit=cm
